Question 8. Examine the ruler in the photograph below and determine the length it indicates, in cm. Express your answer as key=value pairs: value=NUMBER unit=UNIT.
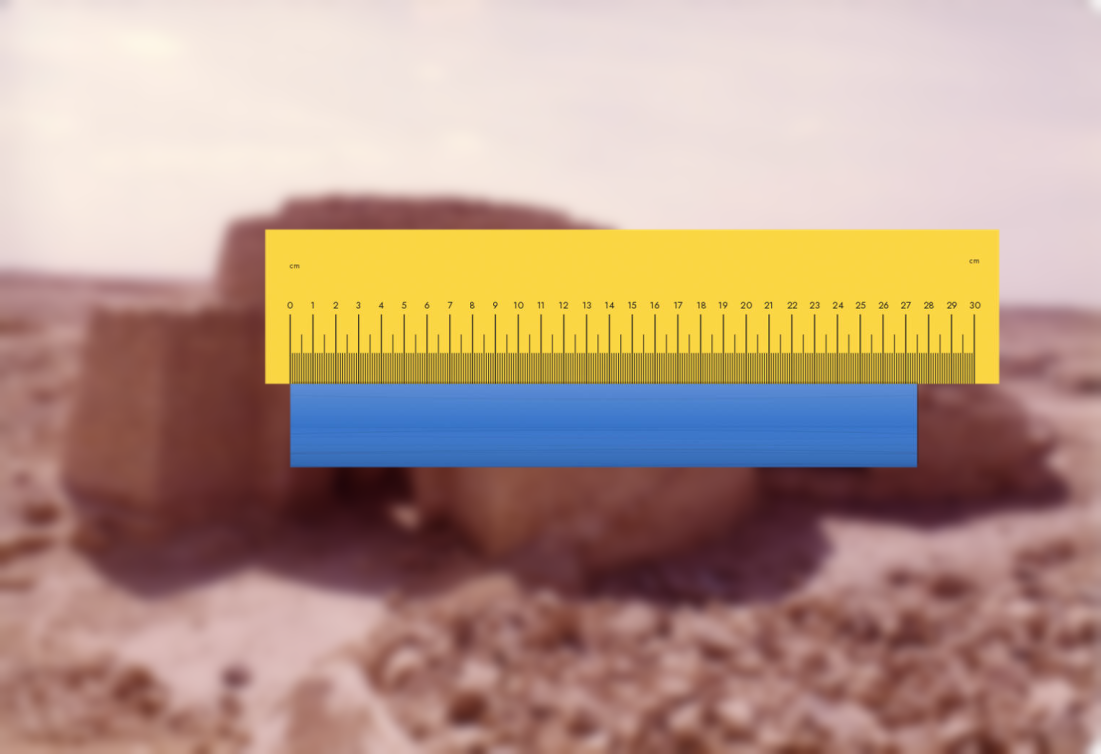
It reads value=27.5 unit=cm
